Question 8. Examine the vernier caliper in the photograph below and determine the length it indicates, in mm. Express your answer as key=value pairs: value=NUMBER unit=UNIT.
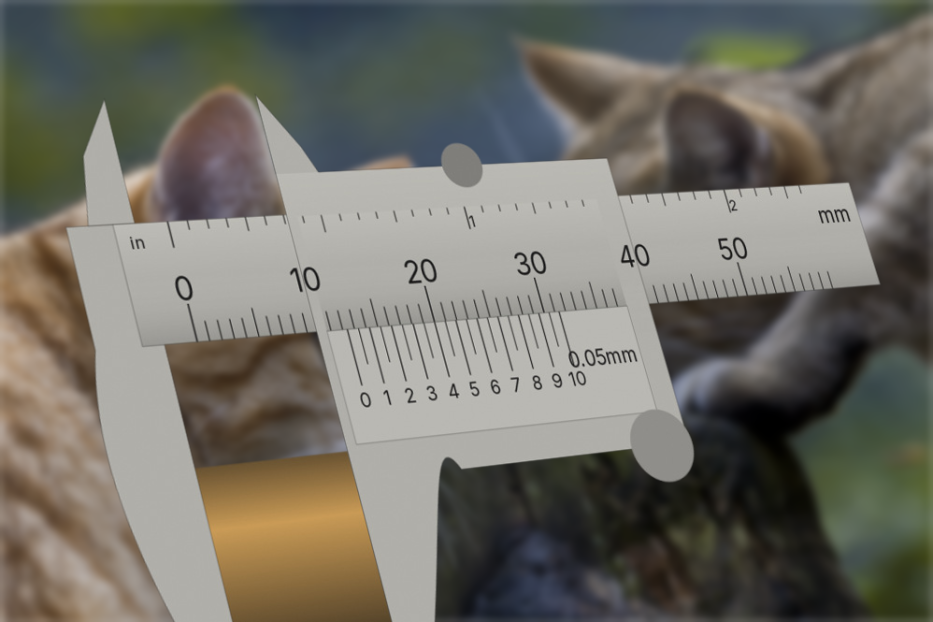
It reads value=12.4 unit=mm
